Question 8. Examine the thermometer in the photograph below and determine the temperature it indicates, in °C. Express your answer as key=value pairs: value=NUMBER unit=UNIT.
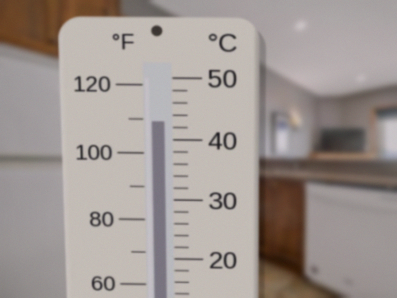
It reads value=43 unit=°C
